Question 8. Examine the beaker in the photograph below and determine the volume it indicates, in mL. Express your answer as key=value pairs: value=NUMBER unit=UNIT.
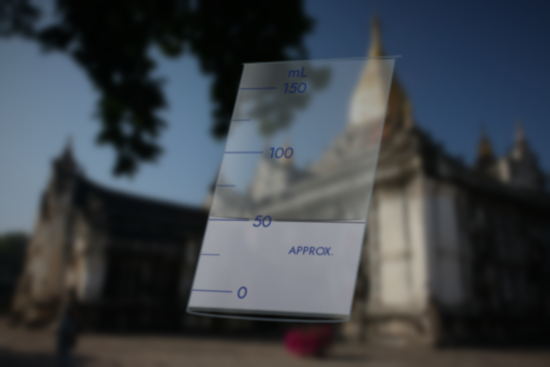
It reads value=50 unit=mL
